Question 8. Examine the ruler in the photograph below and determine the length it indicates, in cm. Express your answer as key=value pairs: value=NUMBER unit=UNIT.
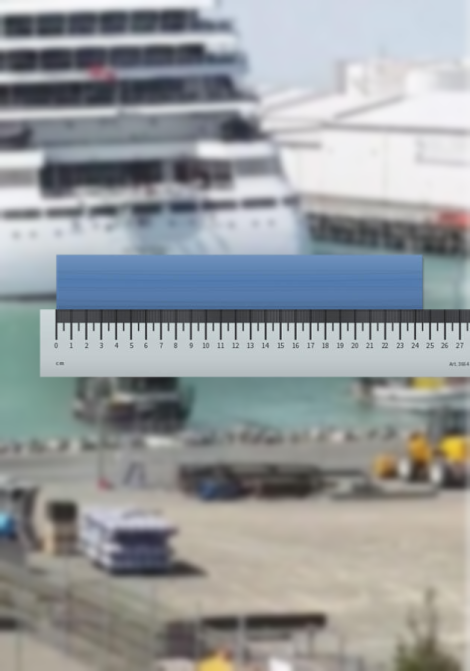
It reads value=24.5 unit=cm
